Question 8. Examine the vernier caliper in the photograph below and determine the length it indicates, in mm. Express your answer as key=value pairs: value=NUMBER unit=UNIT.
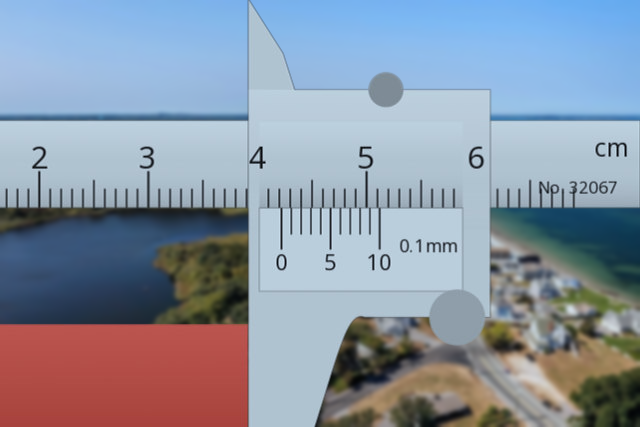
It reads value=42.2 unit=mm
